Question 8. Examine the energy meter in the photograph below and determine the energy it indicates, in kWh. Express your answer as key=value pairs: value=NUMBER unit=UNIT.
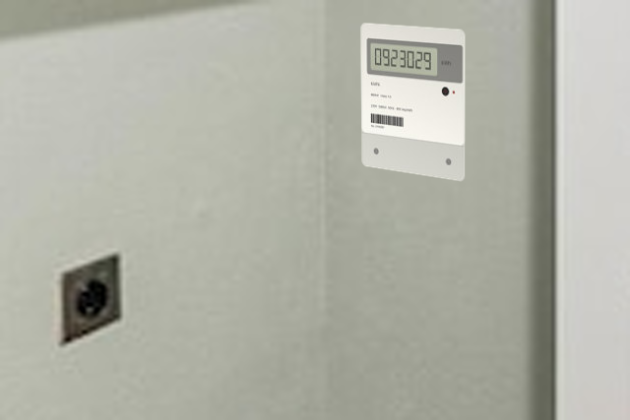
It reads value=923029 unit=kWh
